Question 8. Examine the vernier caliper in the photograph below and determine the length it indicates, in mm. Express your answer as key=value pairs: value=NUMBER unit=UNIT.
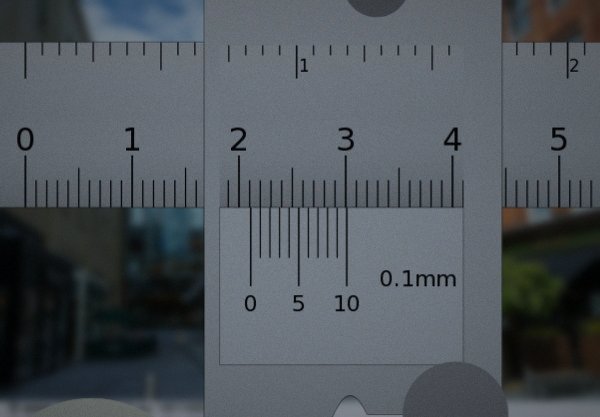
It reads value=21.1 unit=mm
